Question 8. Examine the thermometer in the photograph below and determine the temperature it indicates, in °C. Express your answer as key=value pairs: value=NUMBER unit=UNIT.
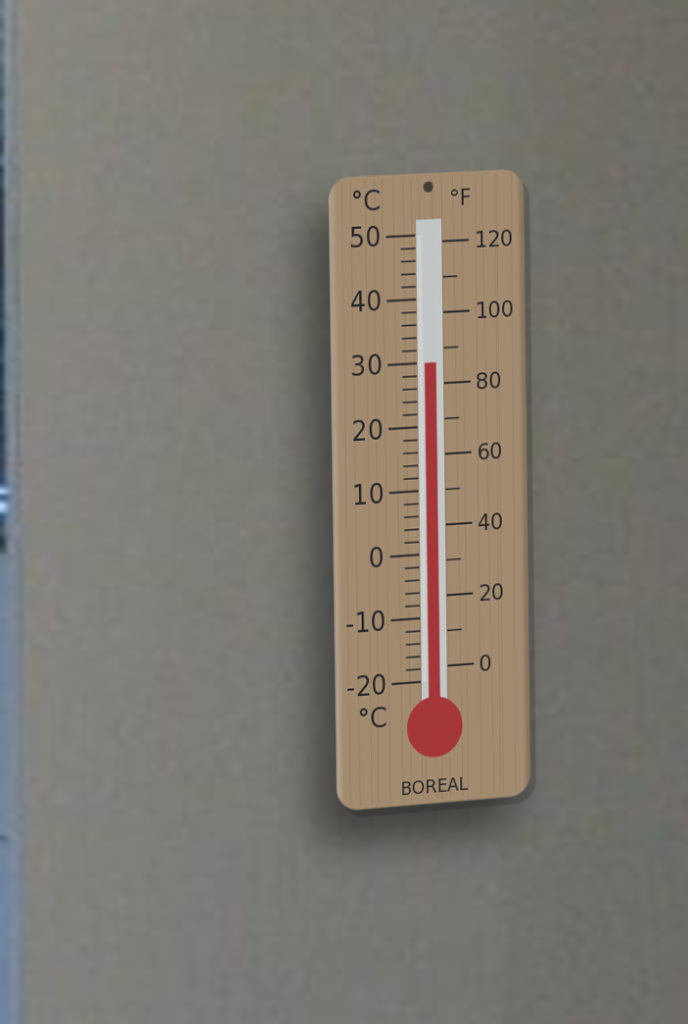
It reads value=30 unit=°C
